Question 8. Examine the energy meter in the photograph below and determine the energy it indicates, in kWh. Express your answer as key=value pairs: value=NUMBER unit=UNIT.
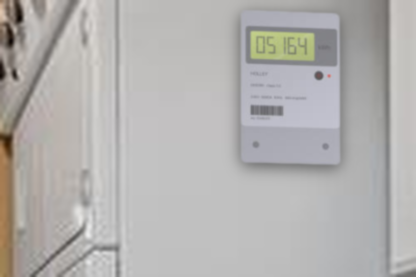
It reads value=5164 unit=kWh
